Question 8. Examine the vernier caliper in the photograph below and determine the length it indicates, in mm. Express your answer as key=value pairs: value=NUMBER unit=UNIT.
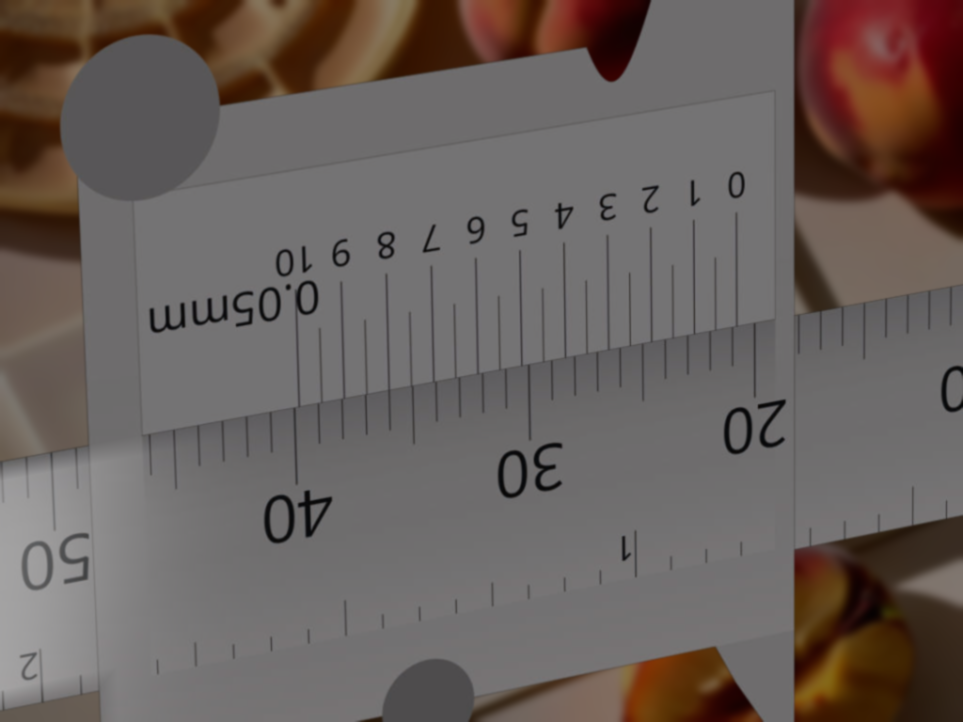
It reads value=20.8 unit=mm
